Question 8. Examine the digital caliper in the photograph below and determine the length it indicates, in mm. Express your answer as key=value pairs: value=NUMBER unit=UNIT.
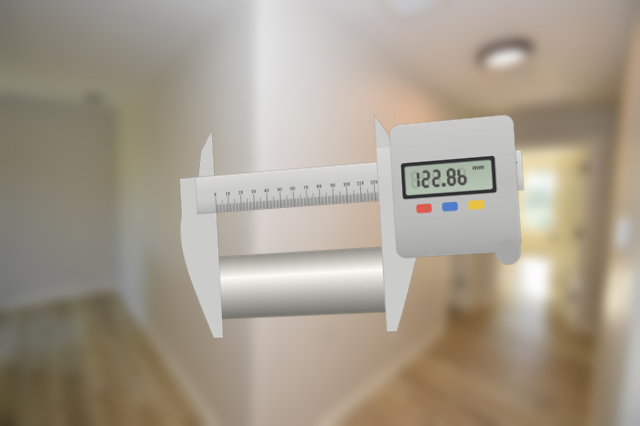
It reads value=122.86 unit=mm
